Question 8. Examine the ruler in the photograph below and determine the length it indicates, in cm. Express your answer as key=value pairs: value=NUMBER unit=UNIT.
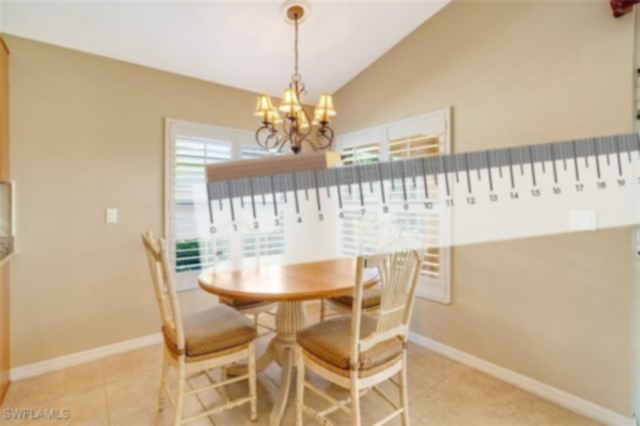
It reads value=6.5 unit=cm
